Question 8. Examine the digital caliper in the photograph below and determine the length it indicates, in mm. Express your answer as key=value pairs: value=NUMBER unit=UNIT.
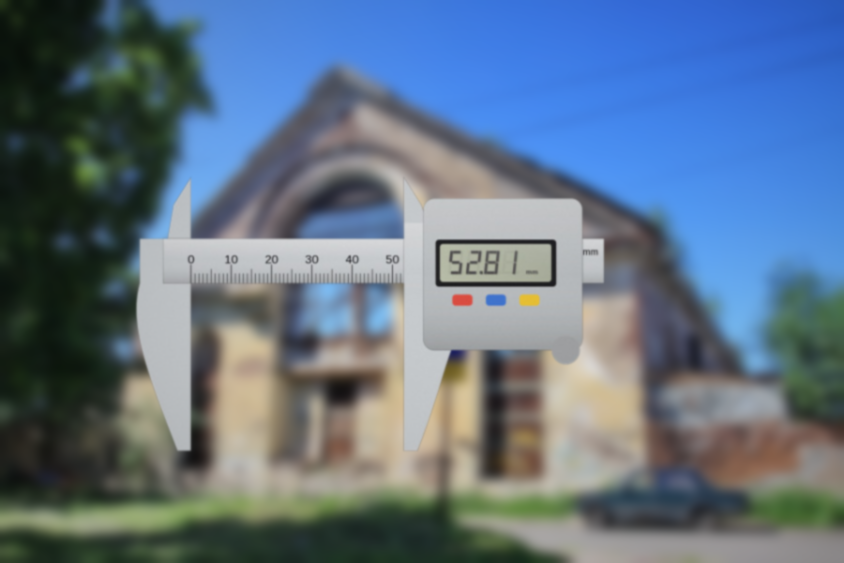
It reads value=52.81 unit=mm
